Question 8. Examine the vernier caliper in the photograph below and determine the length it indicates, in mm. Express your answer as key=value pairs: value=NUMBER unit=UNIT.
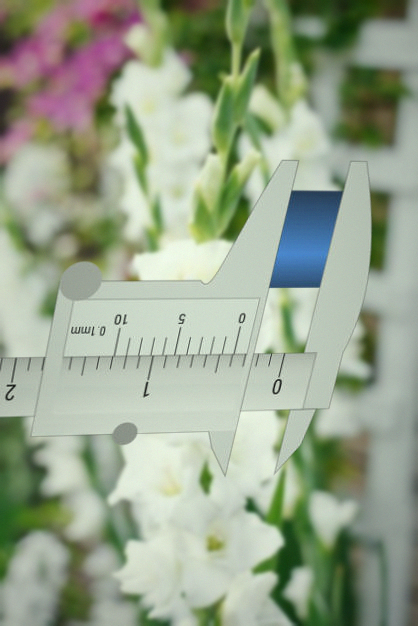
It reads value=3.9 unit=mm
